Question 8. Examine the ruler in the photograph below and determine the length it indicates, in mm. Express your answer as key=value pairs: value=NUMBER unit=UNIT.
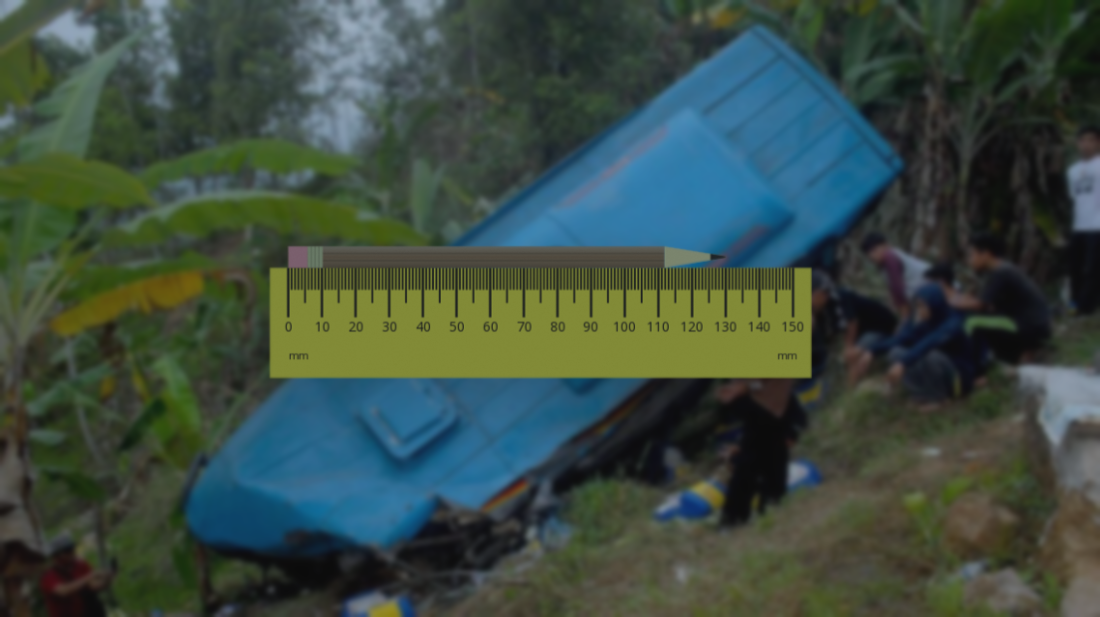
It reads value=130 unit=mm
